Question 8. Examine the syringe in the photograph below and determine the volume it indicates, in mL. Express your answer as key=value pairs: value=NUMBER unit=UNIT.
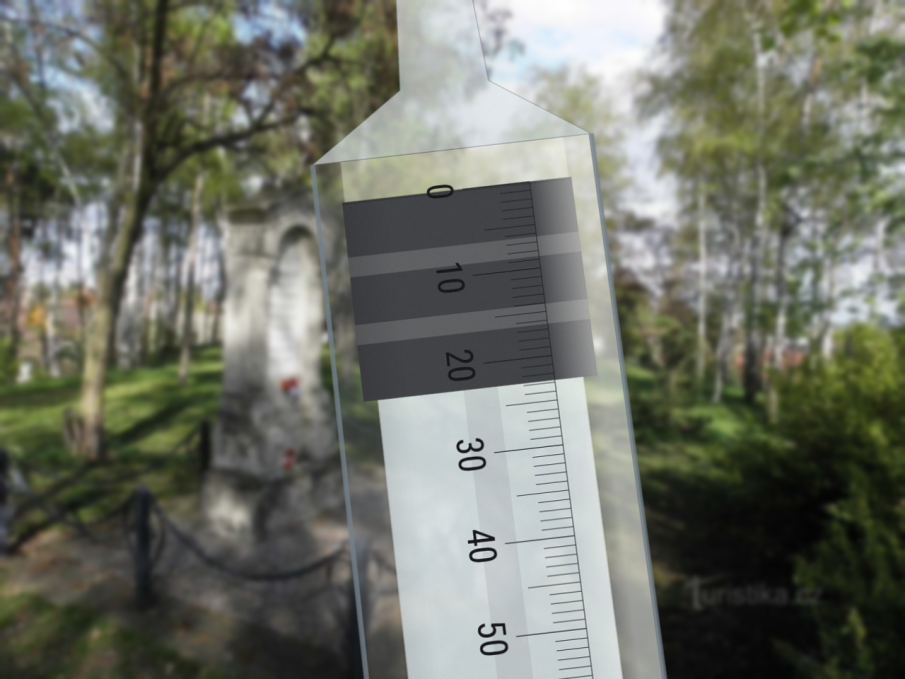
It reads value=0 unit=mL
